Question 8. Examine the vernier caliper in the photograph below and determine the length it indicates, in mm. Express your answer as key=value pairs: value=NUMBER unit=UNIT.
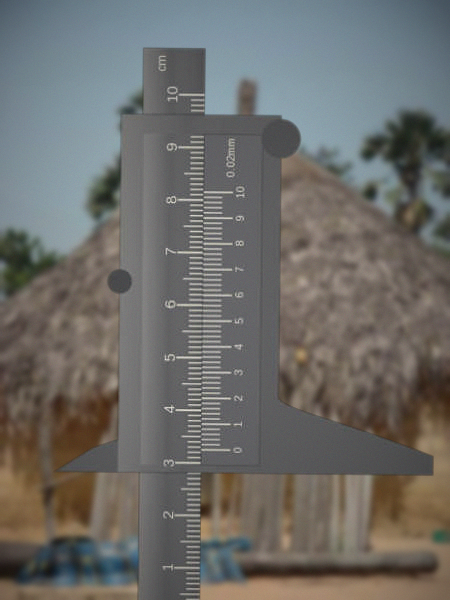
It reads value=32.5 unit=mm
